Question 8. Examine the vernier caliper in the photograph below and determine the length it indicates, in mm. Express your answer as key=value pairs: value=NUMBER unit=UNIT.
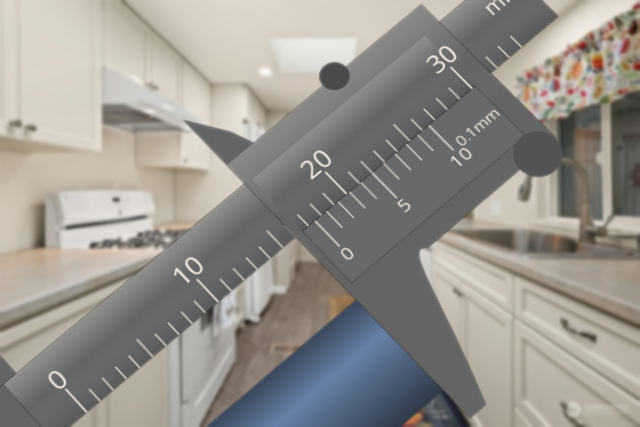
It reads value=17.5 unit=mm
